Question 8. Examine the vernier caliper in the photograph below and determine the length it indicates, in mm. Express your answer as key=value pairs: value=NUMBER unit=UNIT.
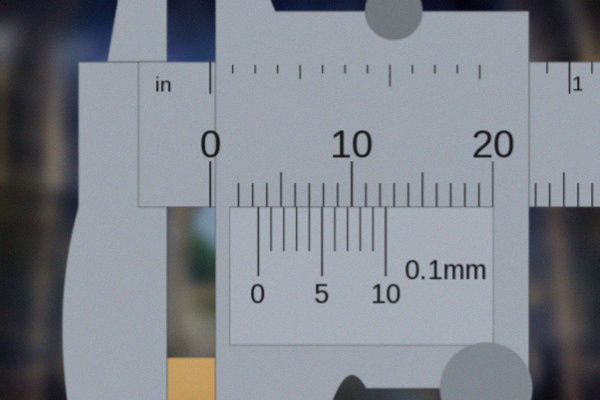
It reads value=3.4 unit=mm
